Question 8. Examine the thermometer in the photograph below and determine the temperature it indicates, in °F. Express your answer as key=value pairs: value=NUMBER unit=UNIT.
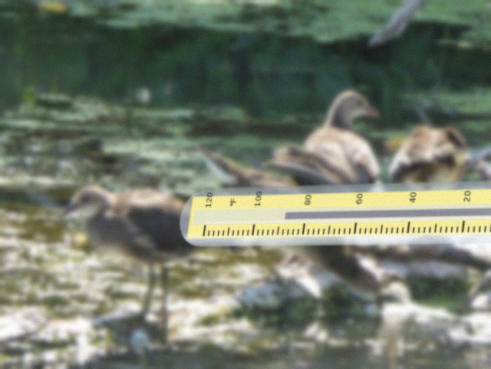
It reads value=88 unit=°F
